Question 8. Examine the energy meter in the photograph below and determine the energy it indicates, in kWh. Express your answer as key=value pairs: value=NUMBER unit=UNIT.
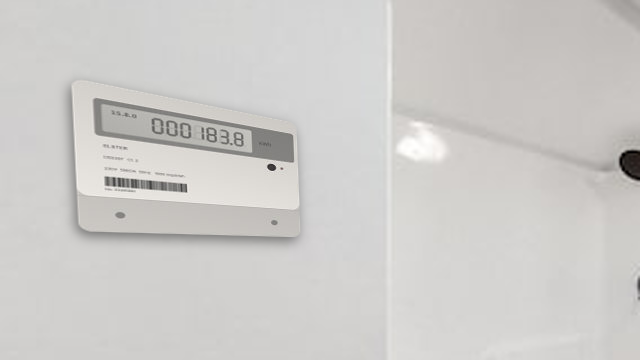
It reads value=183.8 unit=kWh
